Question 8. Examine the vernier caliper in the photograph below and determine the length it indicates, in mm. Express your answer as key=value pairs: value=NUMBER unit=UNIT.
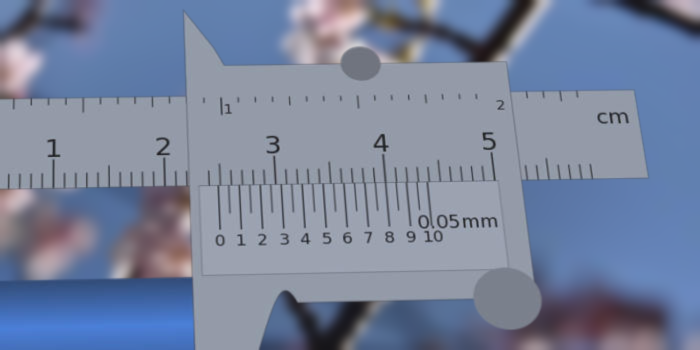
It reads value=24.8 unit=mm
